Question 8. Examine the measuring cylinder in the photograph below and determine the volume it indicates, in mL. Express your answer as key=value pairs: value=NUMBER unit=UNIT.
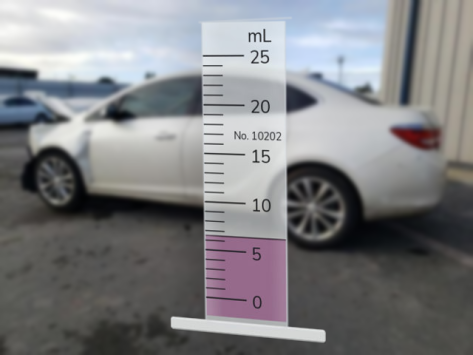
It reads value=6.5 unit=mL
